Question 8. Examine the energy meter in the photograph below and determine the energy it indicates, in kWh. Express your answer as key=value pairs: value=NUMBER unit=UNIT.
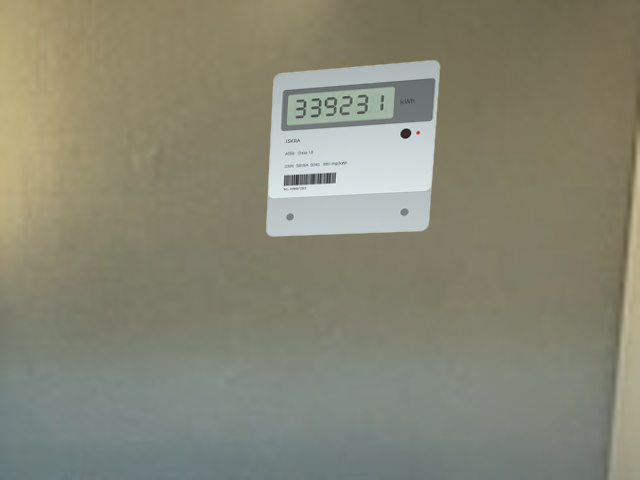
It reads value=339231 unit=kWh
